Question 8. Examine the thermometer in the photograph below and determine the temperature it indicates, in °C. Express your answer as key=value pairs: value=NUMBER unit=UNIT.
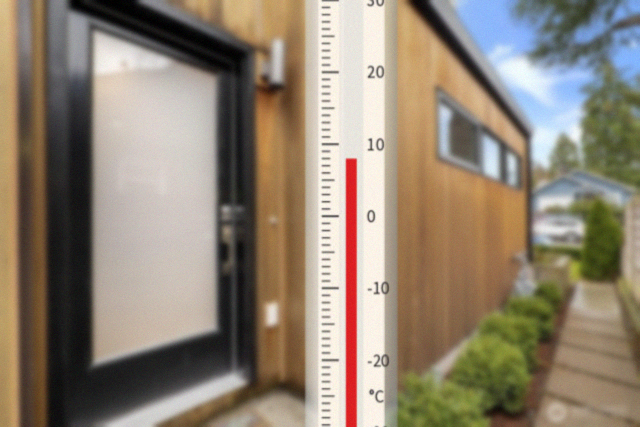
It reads value=8 unit=°C
